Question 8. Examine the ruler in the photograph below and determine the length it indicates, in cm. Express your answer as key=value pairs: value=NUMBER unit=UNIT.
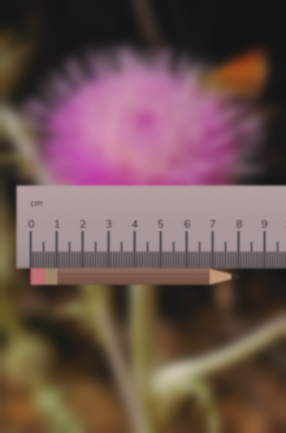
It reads value=8 unit=cm
